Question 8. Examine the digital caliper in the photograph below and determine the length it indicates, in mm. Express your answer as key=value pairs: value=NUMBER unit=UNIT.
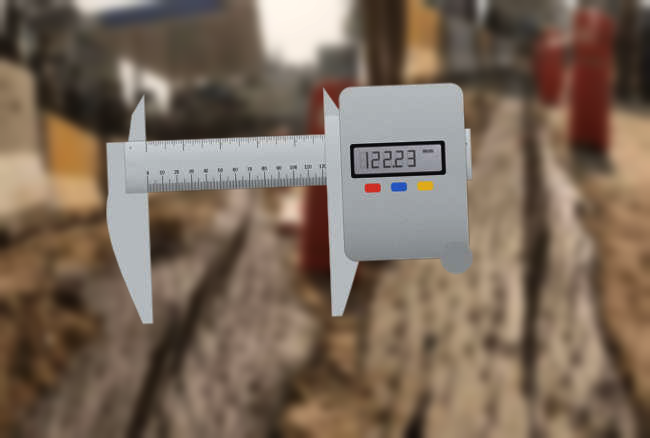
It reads value=122.23 unit=mm
